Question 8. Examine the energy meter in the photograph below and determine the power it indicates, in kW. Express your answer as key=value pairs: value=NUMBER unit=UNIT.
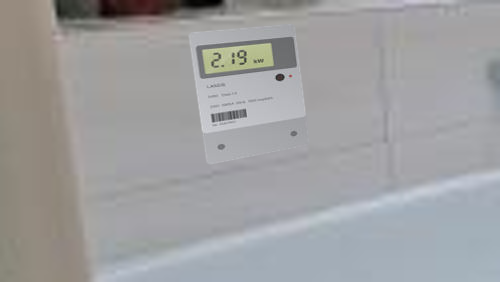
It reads value=2.19 unit=kW
